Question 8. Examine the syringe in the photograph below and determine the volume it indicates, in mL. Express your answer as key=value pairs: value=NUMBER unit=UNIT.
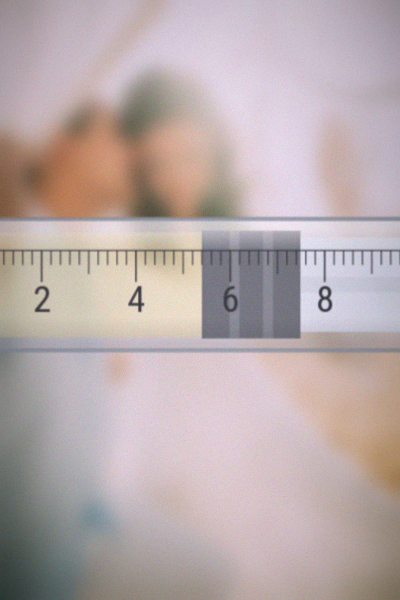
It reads value=5.4 unit=mL
